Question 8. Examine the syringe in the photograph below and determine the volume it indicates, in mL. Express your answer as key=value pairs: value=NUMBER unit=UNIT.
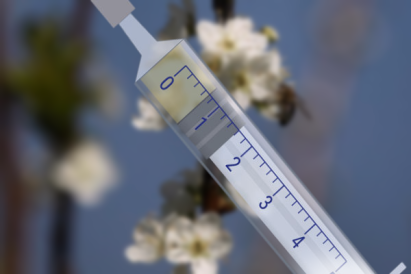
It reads value=0.7 unit=mL
